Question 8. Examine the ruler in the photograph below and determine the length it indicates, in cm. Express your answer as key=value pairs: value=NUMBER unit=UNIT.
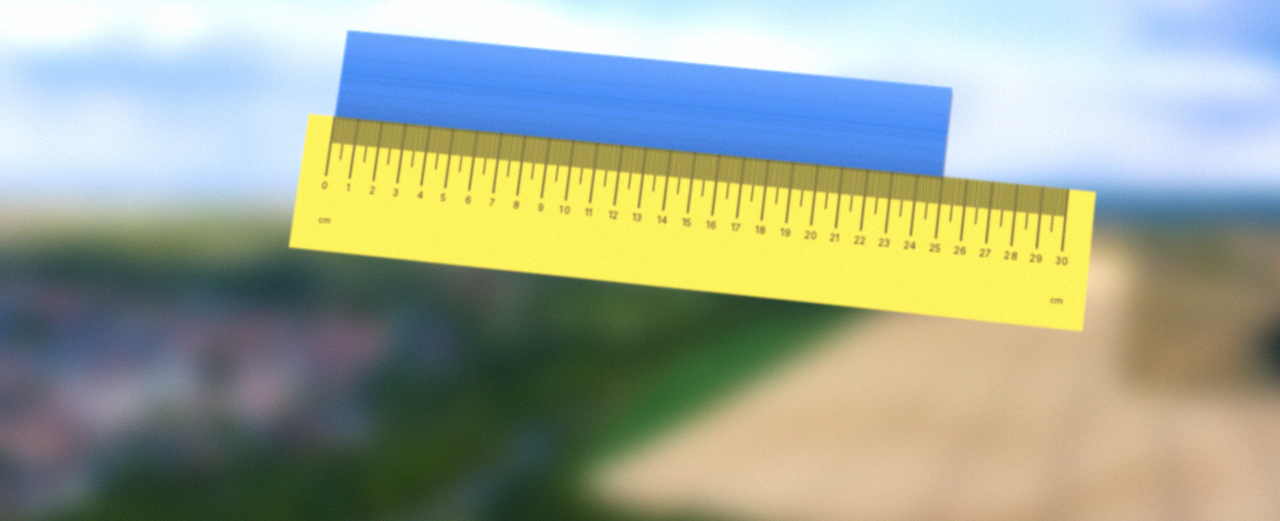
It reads value=25 unit=cm
